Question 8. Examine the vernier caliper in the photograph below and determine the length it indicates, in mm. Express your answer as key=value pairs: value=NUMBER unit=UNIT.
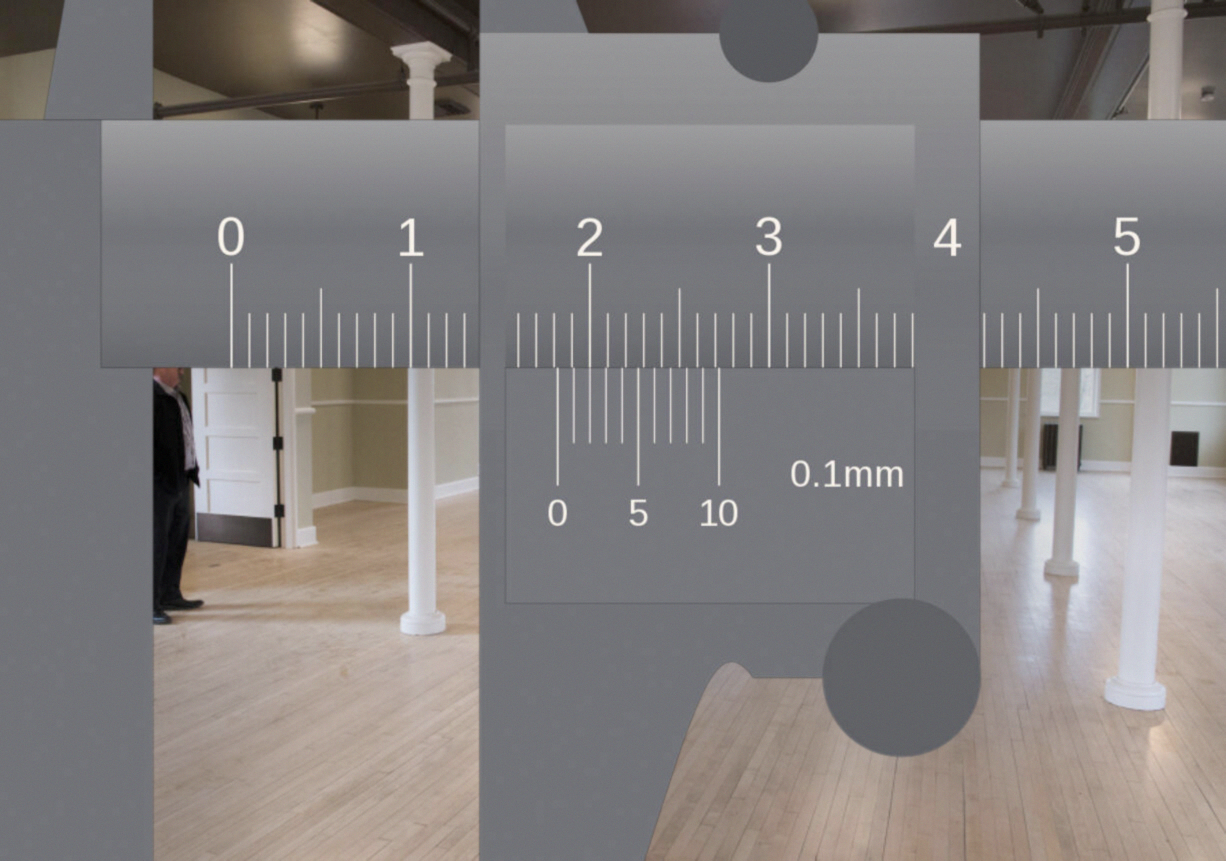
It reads value=18.2 unit=mm
